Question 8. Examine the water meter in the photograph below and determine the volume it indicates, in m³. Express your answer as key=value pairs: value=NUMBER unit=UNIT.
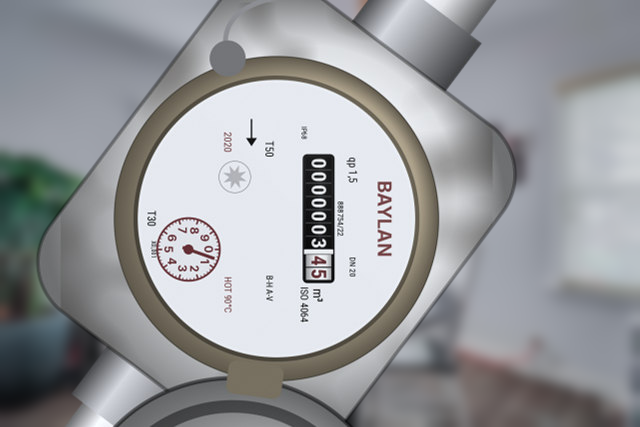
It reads value=3.450 unit=m³
